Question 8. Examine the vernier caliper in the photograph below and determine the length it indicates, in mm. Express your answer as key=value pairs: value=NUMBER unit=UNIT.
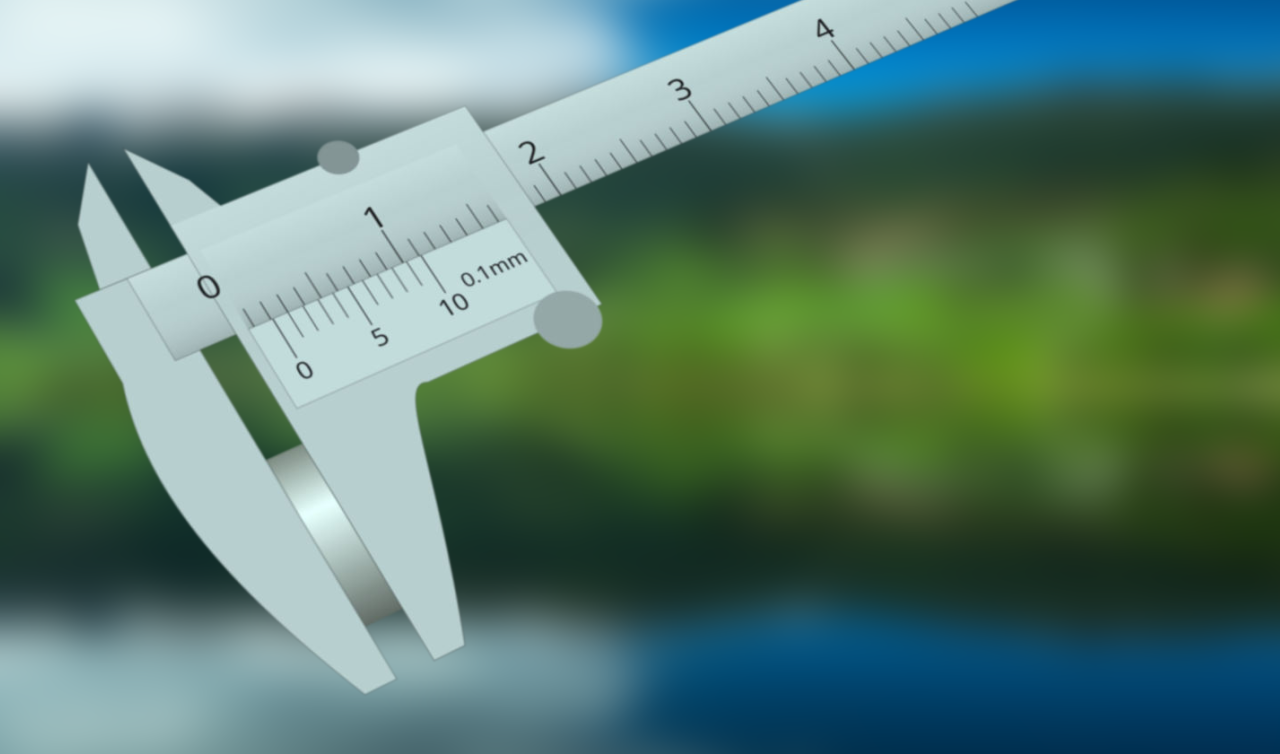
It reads value=2.1 unit=mm
